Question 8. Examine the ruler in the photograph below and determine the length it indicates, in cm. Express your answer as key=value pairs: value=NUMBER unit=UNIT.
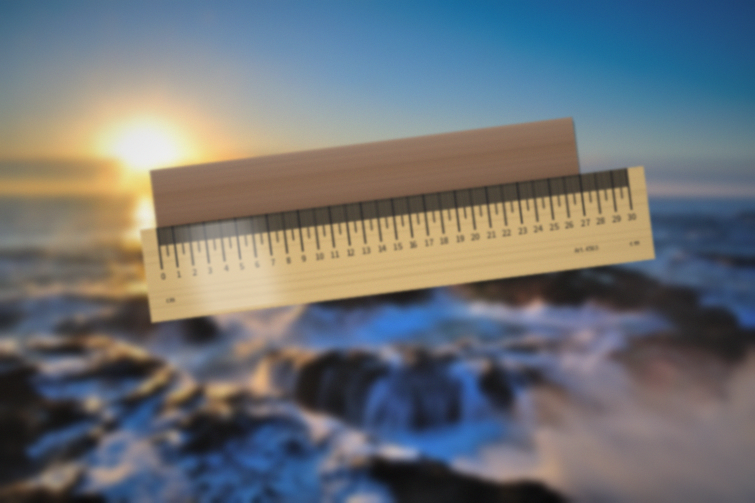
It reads value=27 unit=cm
